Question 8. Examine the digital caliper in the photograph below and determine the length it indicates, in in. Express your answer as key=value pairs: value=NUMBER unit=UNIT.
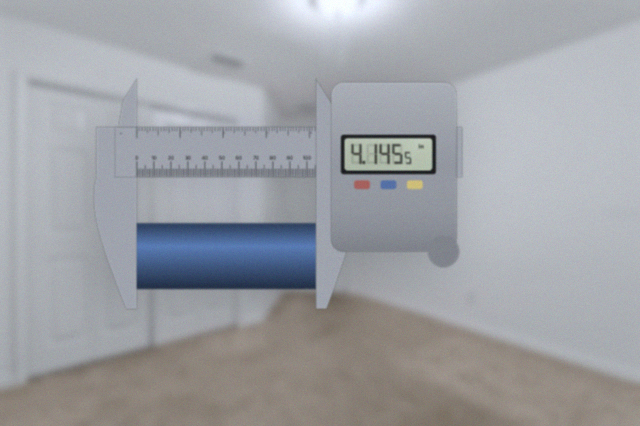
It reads value=4.1455 unit=in
